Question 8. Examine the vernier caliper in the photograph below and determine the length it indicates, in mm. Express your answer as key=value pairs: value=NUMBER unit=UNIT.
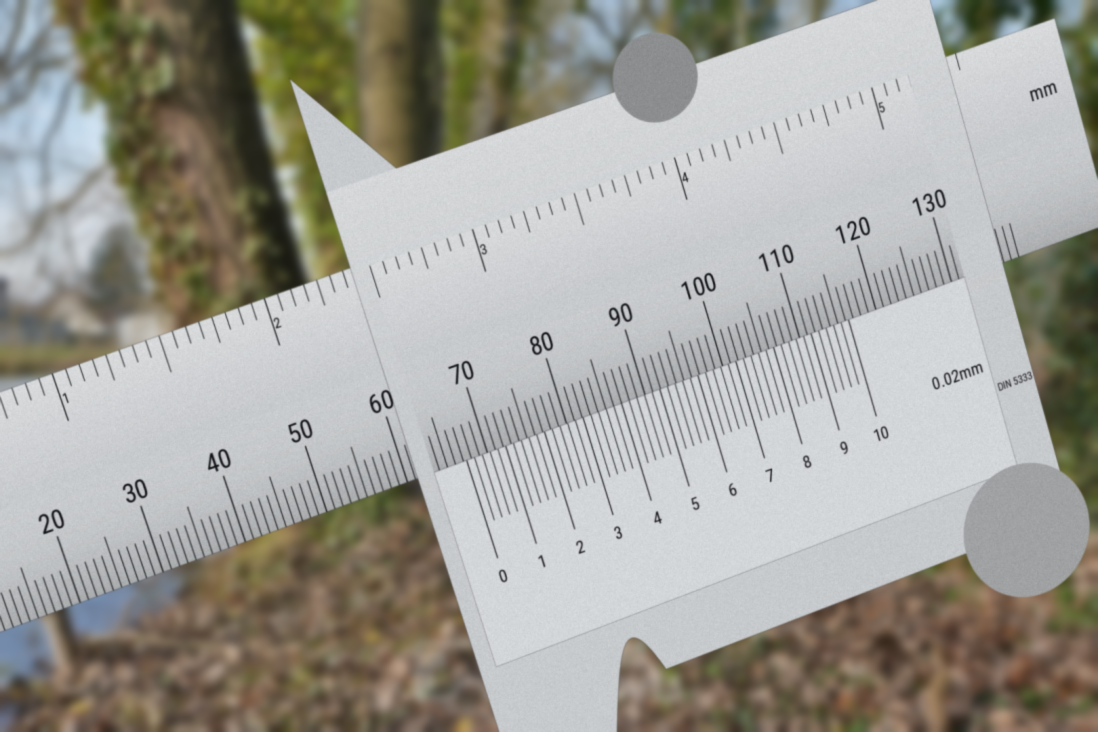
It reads value=67.4 unit=mm
